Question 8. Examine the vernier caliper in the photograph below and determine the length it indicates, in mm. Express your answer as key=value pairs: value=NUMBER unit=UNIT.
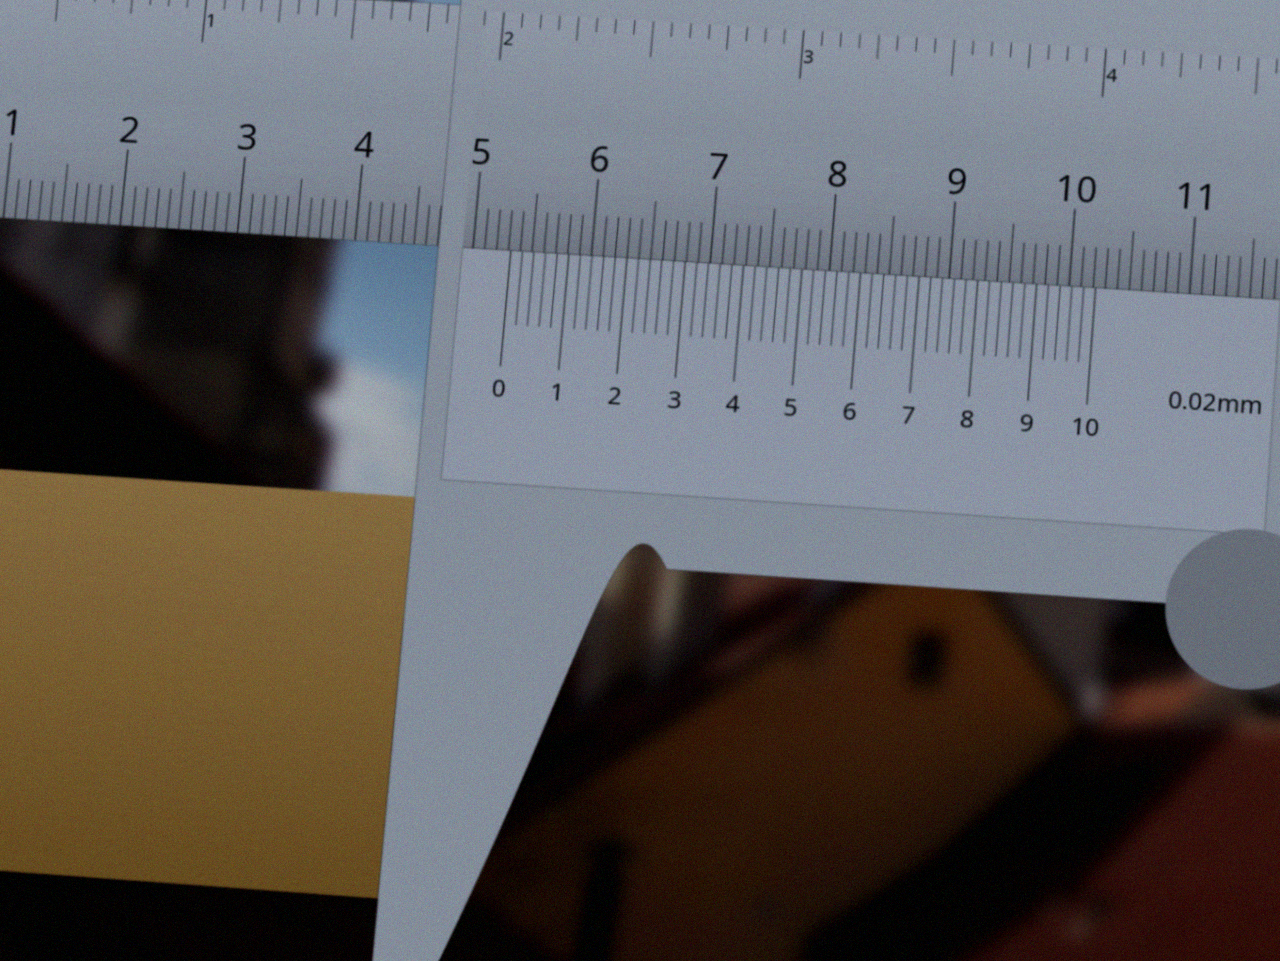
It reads value=53.2 unit=mm
